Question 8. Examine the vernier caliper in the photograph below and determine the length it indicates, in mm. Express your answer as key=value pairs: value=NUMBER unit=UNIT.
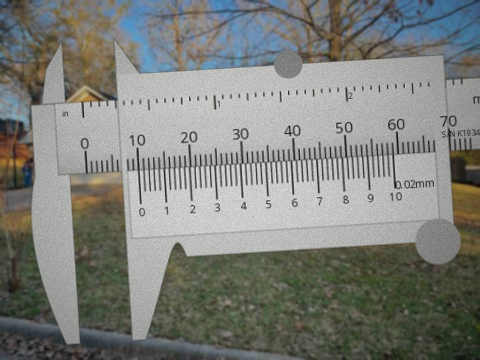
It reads value=10.0 unit=mm
